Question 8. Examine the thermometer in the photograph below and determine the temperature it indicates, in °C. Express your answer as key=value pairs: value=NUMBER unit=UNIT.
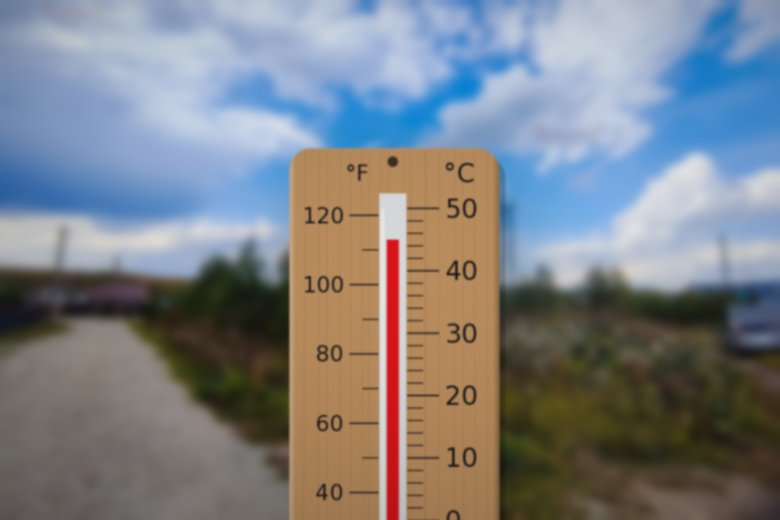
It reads value=45 unit=°C
